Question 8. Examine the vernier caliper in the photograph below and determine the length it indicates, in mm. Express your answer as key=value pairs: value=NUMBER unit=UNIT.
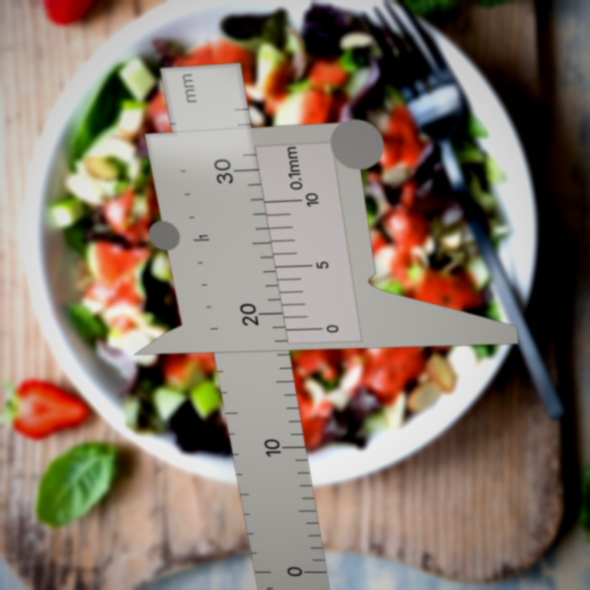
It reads value=18.8 unit=mm
